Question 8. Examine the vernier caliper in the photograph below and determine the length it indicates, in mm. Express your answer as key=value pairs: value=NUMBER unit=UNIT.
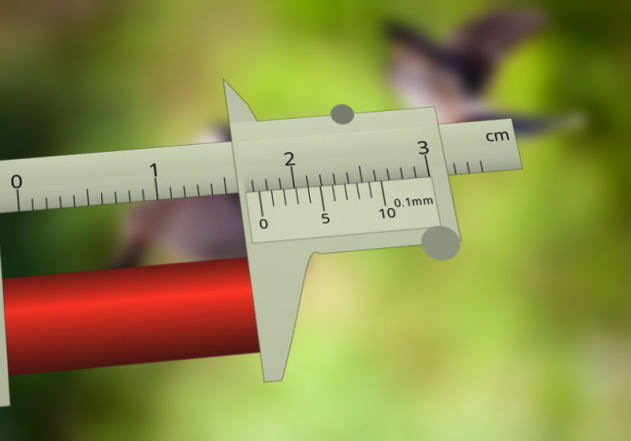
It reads value=17.4 unit=mm
